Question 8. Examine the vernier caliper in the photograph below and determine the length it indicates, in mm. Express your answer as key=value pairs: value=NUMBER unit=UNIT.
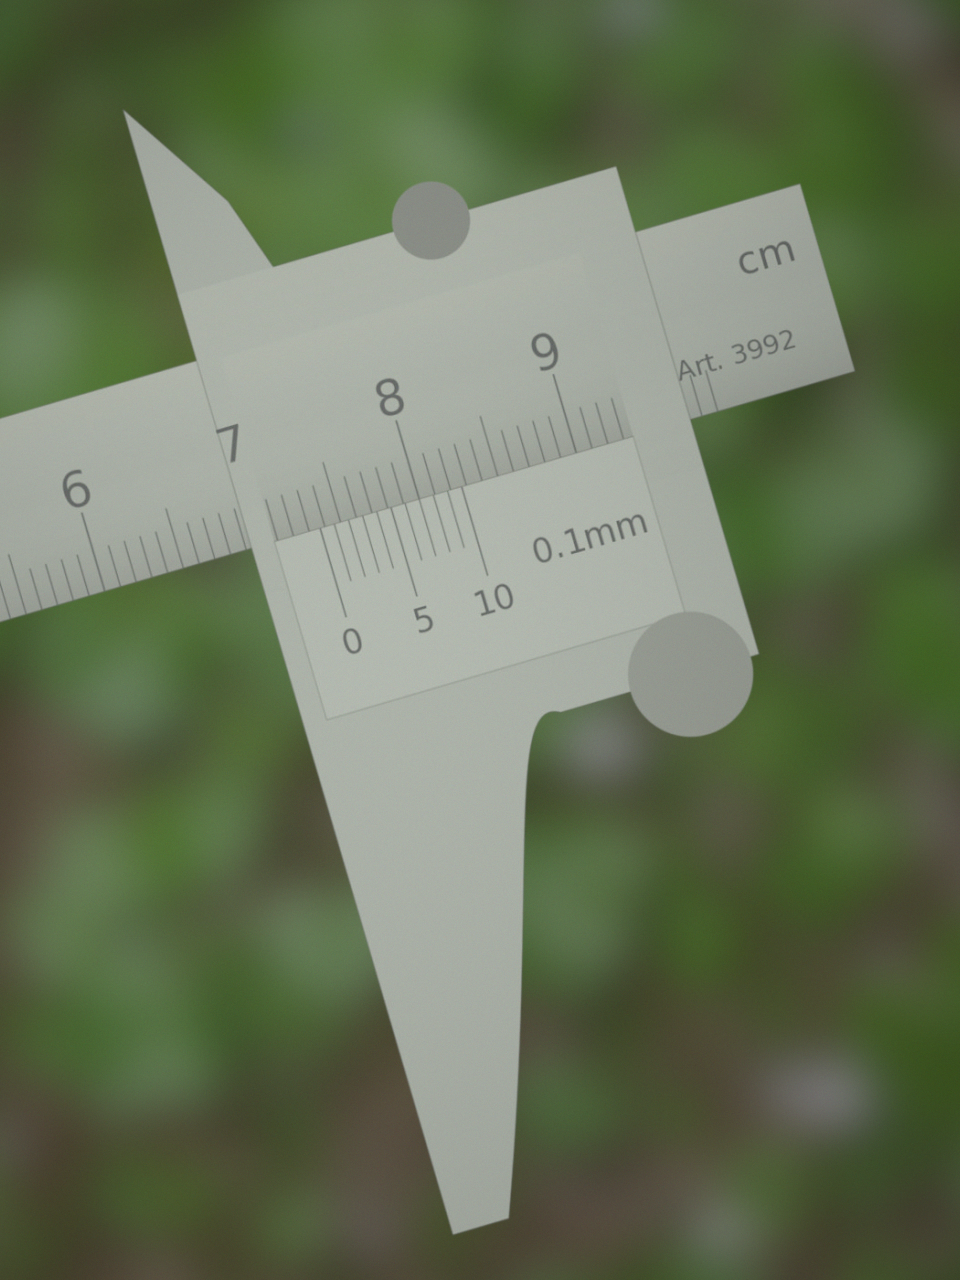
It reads value=73.7 unit=mm
